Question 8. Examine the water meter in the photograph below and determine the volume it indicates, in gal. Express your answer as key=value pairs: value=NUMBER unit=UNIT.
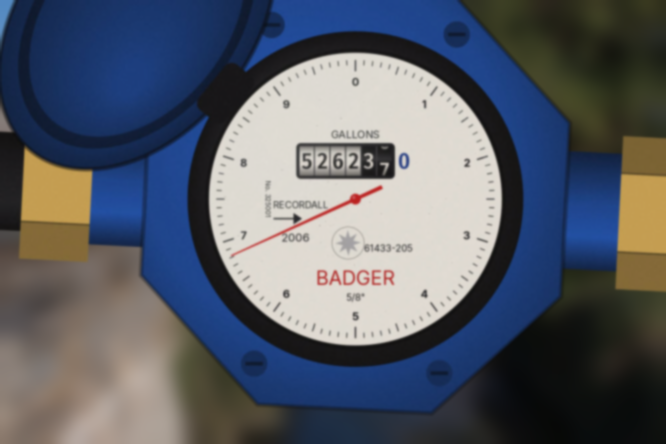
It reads value=5262366.8 unit=gal
